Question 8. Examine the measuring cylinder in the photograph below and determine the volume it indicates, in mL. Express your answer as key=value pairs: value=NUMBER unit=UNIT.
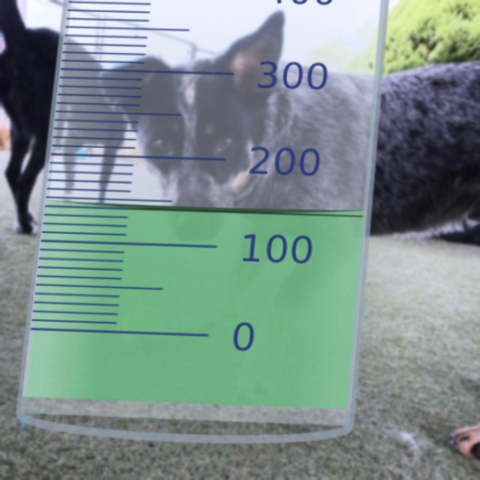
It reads value=140 unit=mL
